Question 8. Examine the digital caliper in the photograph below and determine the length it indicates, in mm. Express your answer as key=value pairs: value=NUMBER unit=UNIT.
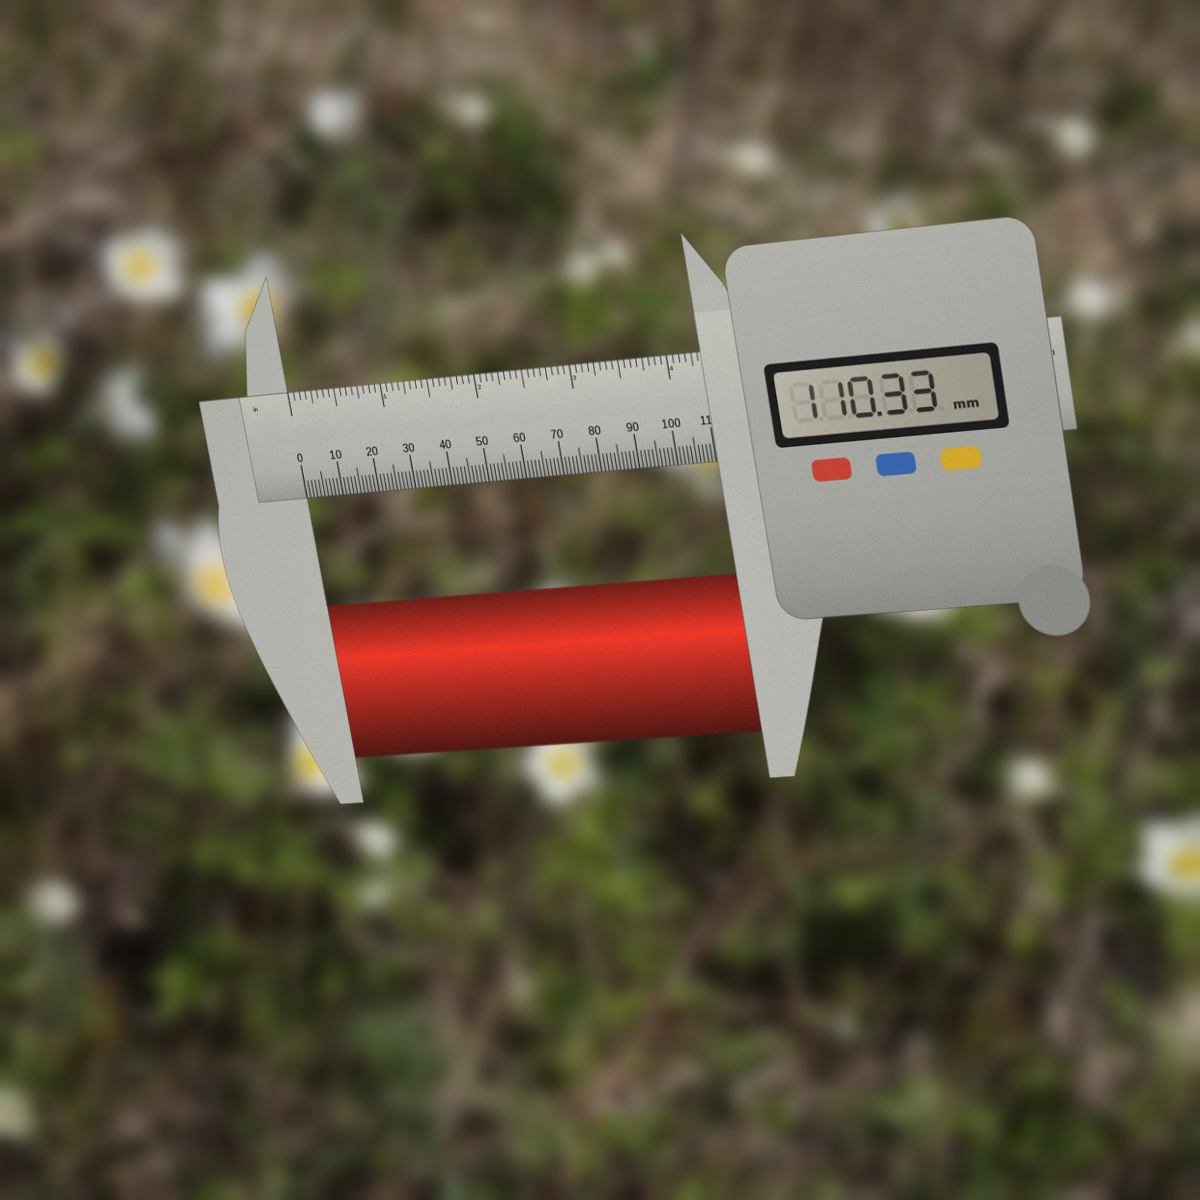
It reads value=110.33 unit=mm
